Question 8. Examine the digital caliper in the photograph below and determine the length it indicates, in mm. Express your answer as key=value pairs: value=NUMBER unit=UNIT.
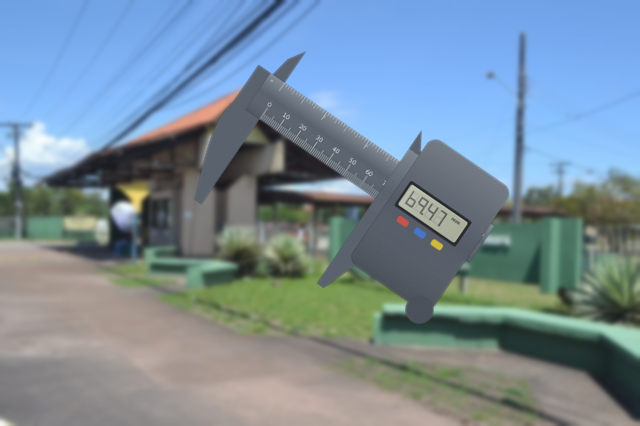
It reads value=69.47 unit=mm
